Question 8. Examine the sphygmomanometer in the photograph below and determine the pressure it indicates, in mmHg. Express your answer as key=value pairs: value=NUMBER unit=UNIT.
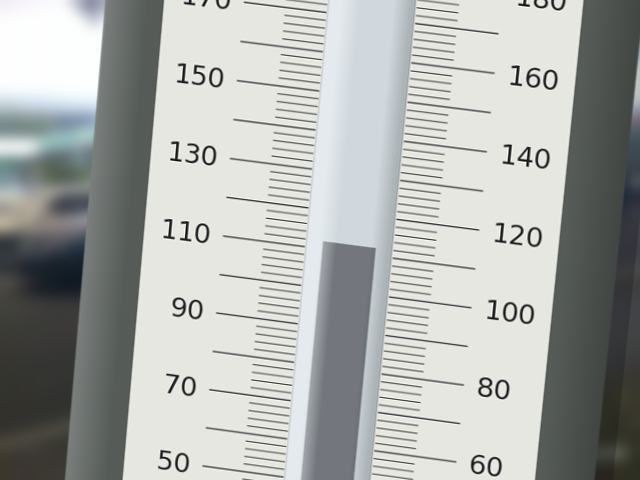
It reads value=112 unit=mmHg
